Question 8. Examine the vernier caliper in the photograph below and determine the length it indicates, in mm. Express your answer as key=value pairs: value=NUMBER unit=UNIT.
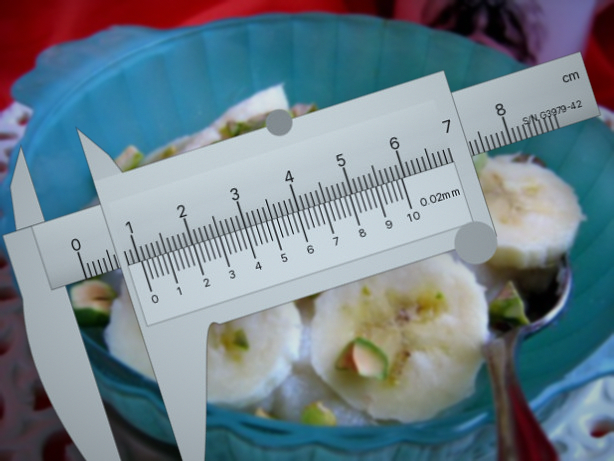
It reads value=10.4 unit=mm
